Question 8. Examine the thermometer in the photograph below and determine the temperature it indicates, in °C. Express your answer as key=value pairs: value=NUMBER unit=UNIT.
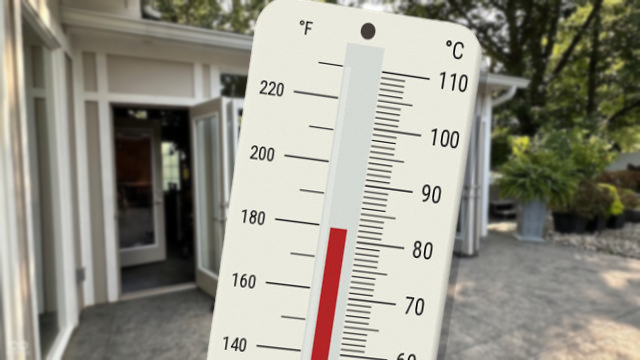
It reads value=82 unit=°C
